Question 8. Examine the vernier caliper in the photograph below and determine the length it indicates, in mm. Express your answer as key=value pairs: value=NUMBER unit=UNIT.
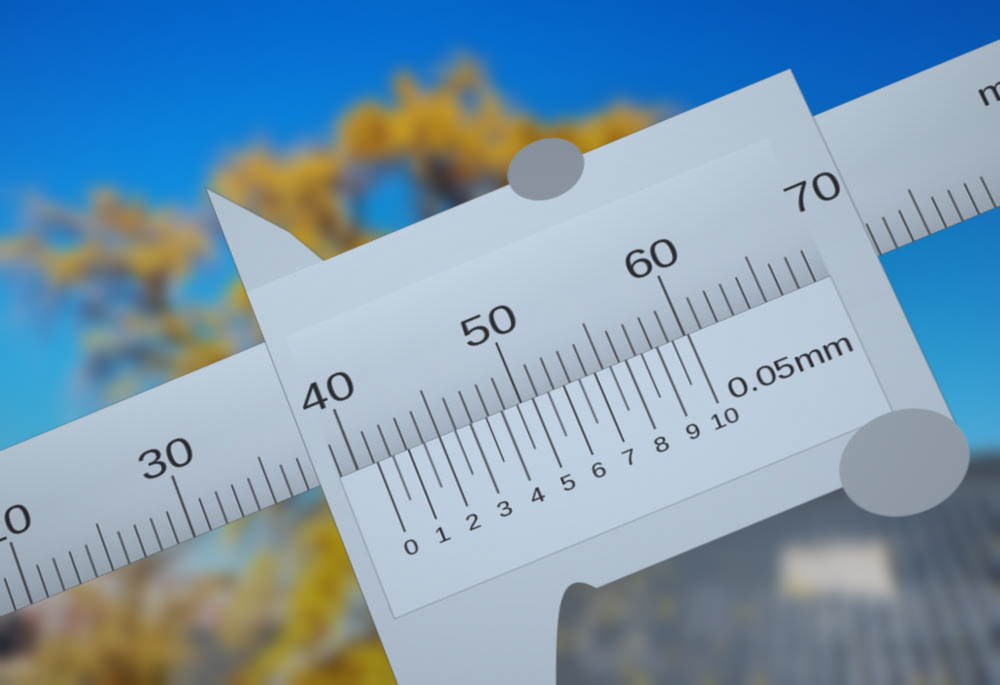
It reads value=41.2 unit=mm
